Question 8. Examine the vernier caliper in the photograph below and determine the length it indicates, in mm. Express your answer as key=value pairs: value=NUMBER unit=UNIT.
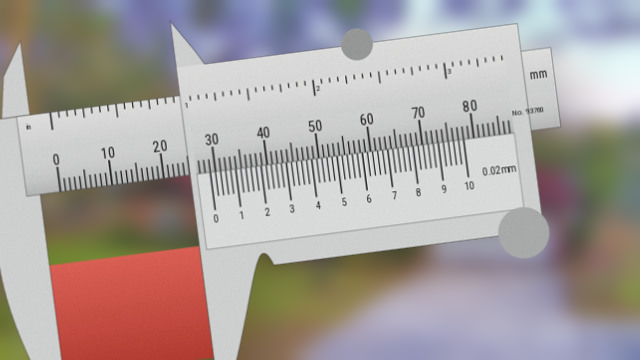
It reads value=29.0 unit=mm
